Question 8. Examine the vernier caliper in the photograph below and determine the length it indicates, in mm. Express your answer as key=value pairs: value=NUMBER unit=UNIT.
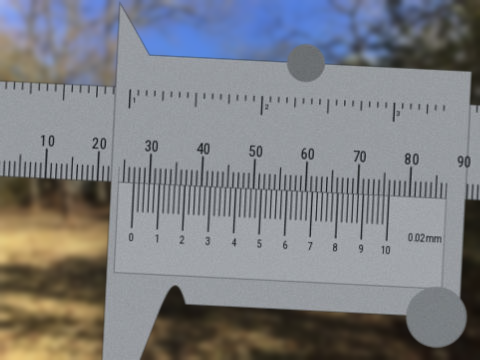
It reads value=27.0 unit=mm
